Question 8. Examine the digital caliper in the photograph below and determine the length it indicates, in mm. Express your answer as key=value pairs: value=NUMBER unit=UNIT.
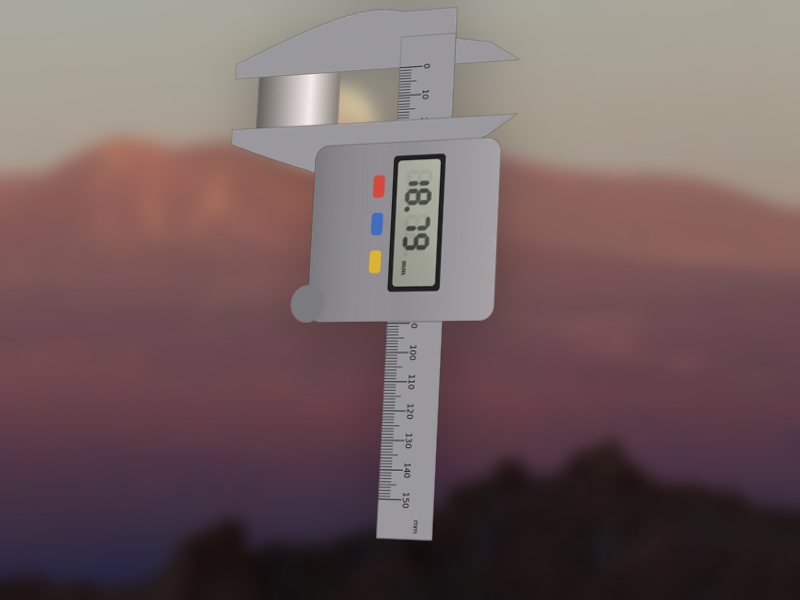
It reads value=18.79 unit=mm
